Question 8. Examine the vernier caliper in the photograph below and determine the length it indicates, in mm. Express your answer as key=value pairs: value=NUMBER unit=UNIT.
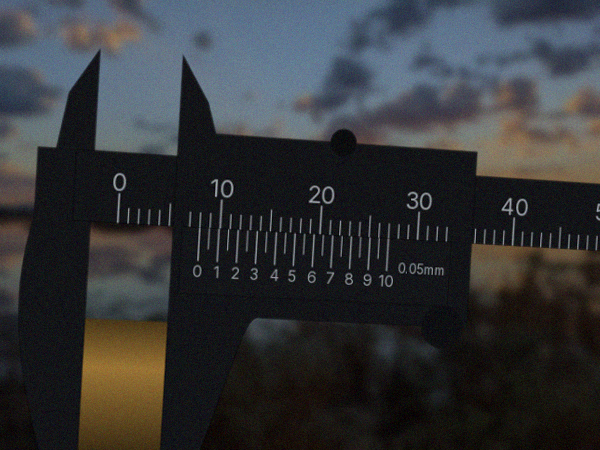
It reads value=8.0 unit=mm
